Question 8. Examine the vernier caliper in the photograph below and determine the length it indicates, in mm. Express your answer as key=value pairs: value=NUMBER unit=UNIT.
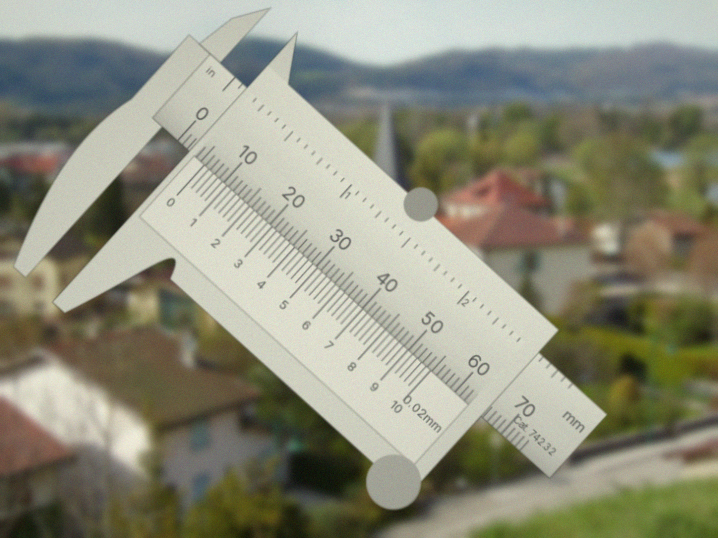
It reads value=5.8 unit=mm
